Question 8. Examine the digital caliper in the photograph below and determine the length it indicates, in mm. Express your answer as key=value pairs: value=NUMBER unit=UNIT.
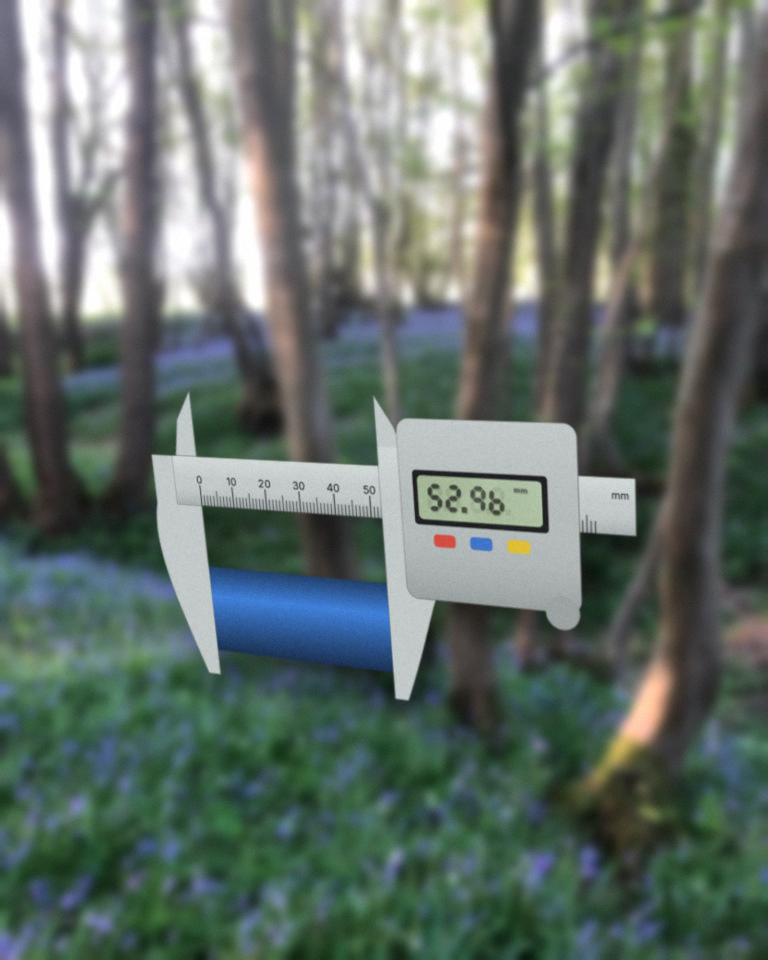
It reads value=52.96 unit=mm
